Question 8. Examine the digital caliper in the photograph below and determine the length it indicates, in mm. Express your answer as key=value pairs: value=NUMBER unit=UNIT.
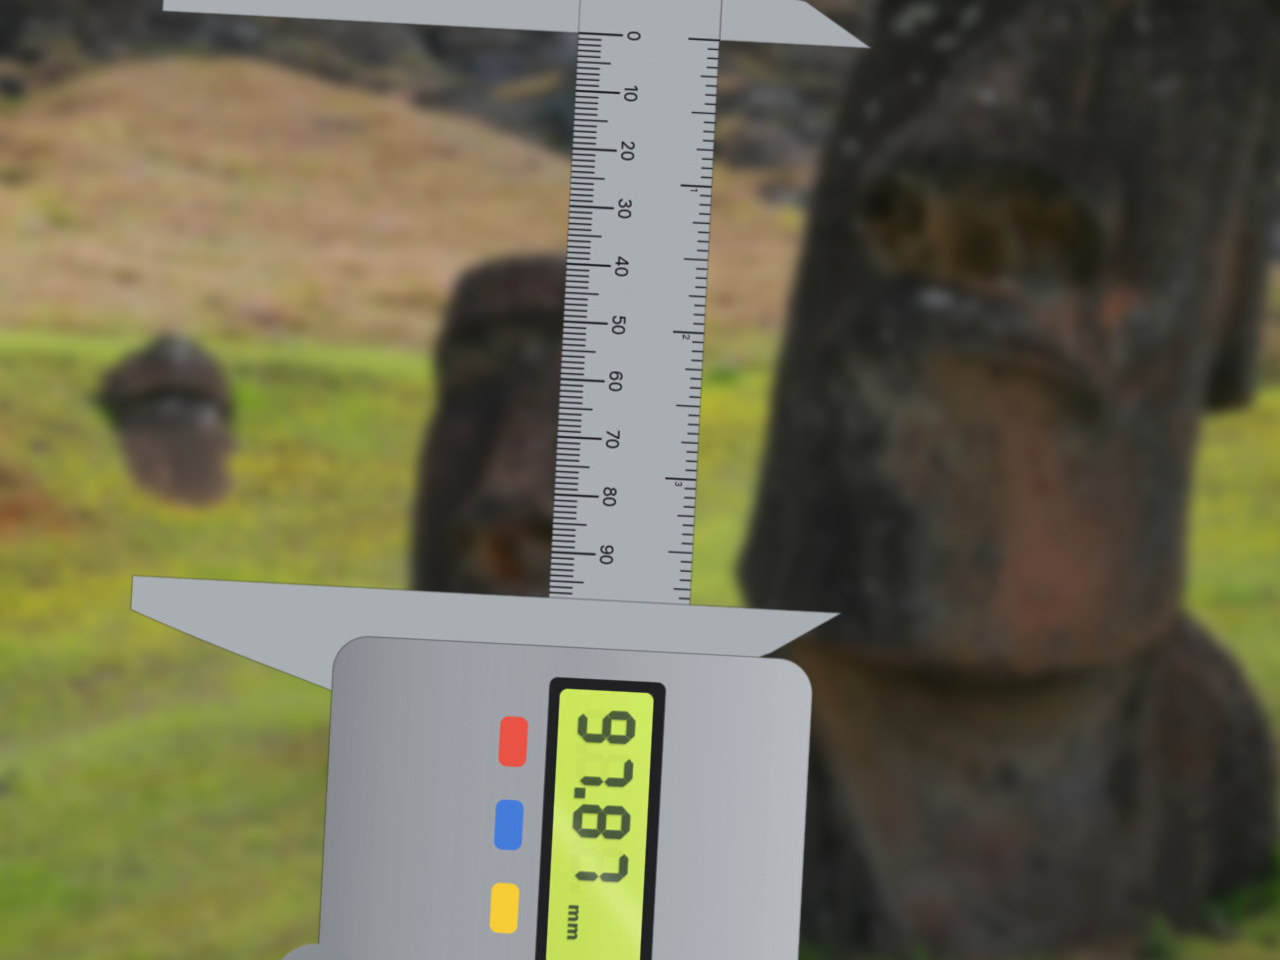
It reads value=97.87 unit=mm
